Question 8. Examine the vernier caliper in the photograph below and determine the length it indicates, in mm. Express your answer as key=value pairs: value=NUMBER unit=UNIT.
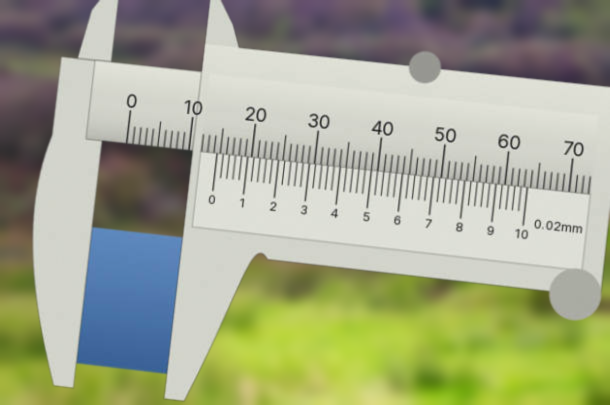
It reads value=14.5 unit=mm
